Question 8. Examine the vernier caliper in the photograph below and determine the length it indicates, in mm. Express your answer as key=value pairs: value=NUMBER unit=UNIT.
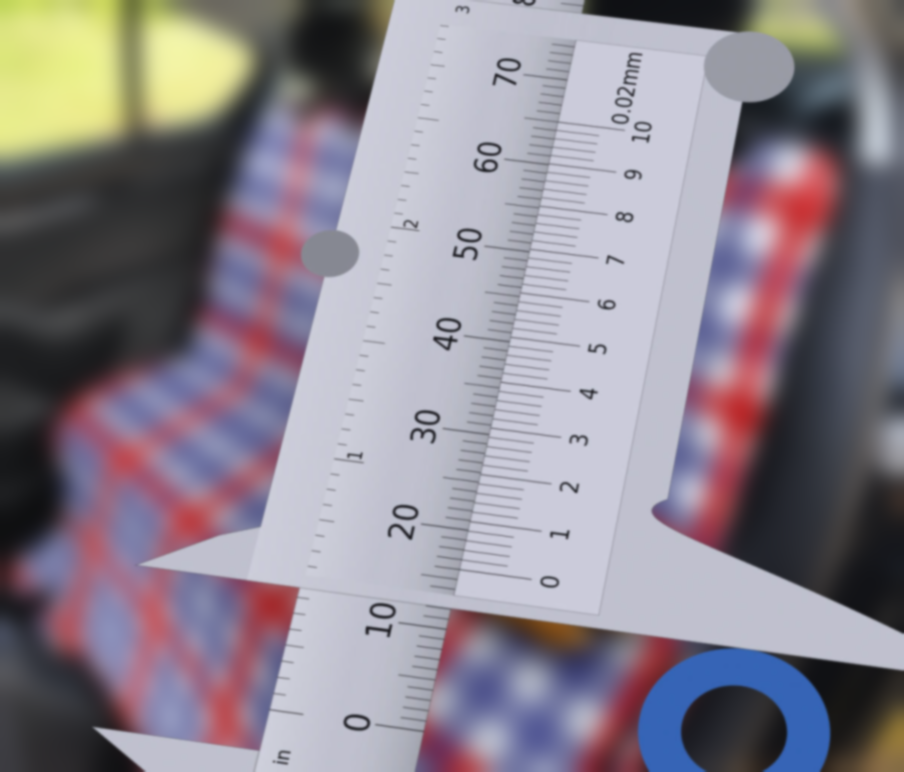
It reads value=16.0 unit=mm
